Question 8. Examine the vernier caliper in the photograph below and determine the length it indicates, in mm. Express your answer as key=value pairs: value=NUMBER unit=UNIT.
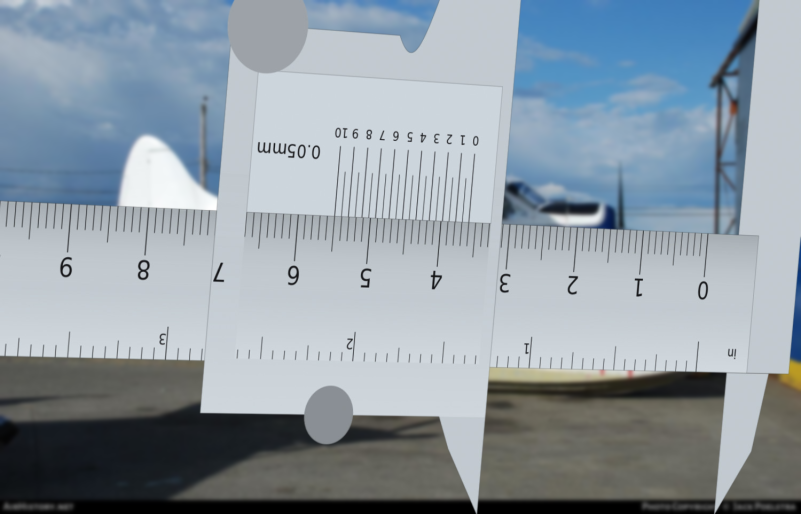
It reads value=36.0 unit=mm
